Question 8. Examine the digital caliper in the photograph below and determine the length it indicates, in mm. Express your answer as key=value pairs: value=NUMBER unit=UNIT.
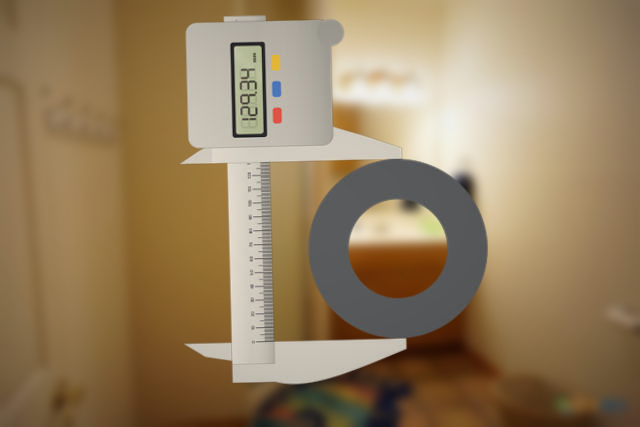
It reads value=129.34 unit=mm
